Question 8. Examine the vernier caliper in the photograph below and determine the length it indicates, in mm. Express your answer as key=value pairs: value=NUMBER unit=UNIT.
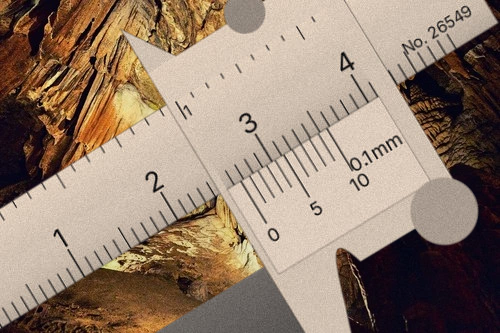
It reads value=26.7 unit=mm
